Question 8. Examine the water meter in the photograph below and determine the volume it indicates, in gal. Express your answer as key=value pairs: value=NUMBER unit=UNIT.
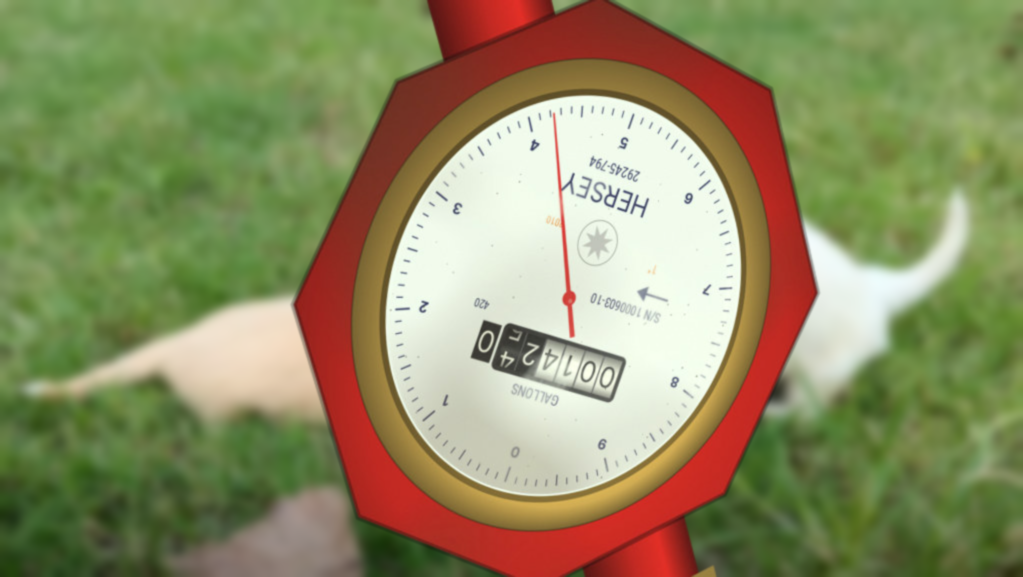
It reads value=14244.2 unit=gal
